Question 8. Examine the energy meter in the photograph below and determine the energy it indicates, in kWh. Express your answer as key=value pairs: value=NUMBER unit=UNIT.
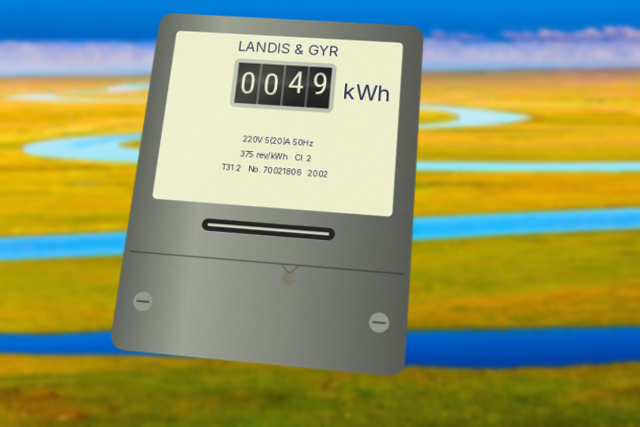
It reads value=49 unit=kWh
